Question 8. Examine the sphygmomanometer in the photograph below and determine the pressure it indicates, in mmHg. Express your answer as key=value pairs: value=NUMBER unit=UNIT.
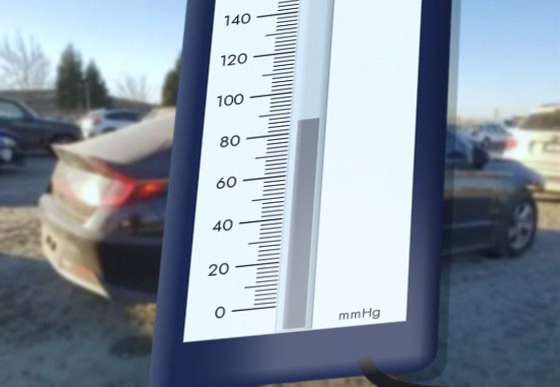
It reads value=86 unit=mmHg
